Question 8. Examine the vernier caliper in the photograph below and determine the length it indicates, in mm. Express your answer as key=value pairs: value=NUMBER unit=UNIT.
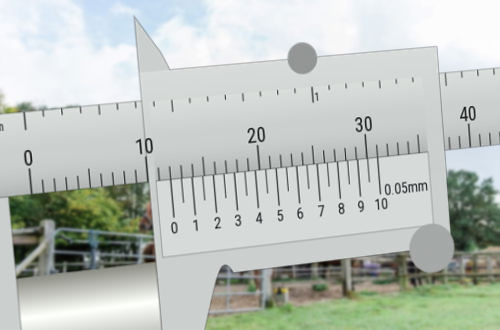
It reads value=12.0 unit=mm
